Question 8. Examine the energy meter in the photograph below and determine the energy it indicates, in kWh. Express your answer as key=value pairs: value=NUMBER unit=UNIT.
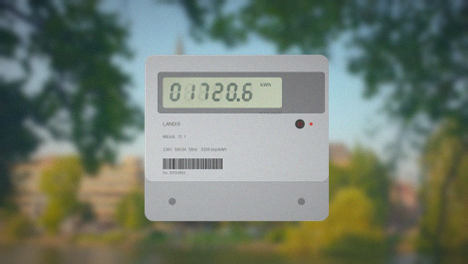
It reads value=1720.6 unit=kWh
